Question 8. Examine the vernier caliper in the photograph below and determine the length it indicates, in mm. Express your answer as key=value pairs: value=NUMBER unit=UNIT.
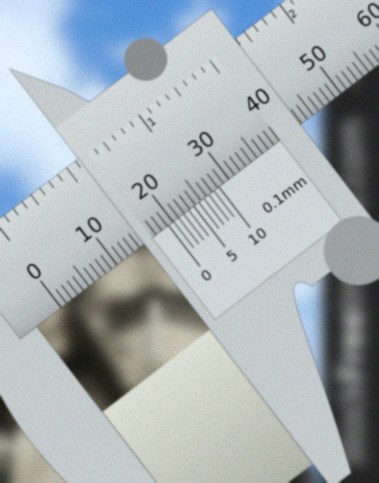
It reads value=19.2 unit=mm
